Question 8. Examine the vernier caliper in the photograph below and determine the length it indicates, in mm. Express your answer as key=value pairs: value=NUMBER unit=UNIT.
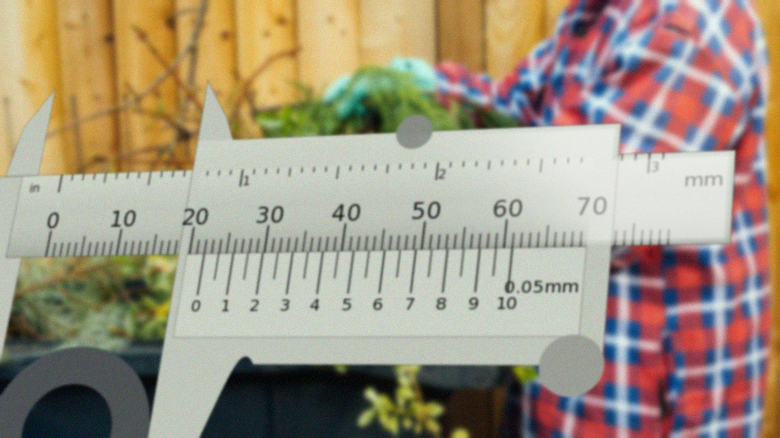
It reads value=22.0 unit=mm
